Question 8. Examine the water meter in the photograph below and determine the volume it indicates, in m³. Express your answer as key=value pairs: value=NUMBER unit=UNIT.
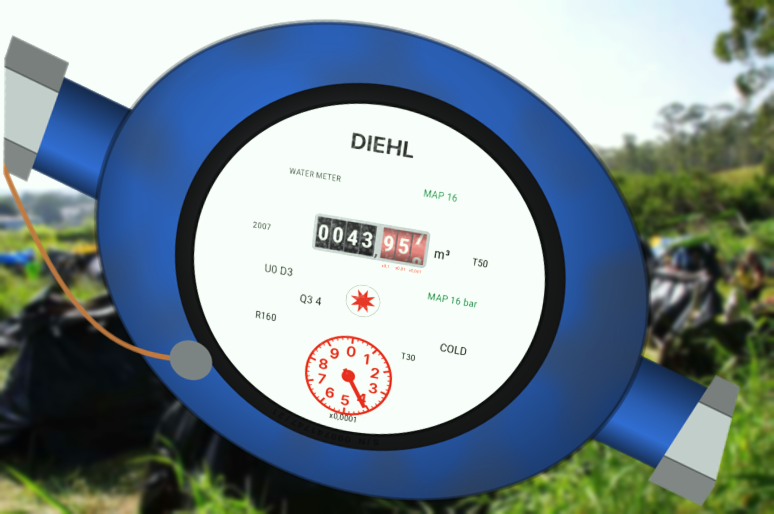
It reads value=43.9574 unit=m³
